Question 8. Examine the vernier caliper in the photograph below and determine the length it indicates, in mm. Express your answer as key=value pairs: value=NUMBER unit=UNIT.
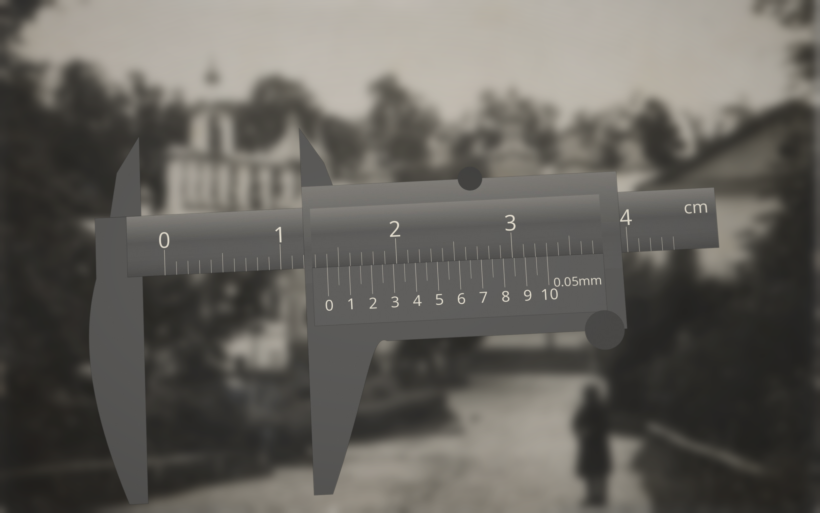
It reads value=14.0 unit=mm
